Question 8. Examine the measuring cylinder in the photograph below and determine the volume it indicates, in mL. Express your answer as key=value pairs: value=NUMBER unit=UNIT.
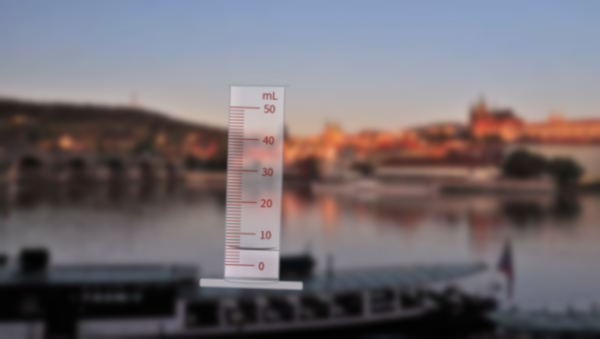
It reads value=5 unit=mL
